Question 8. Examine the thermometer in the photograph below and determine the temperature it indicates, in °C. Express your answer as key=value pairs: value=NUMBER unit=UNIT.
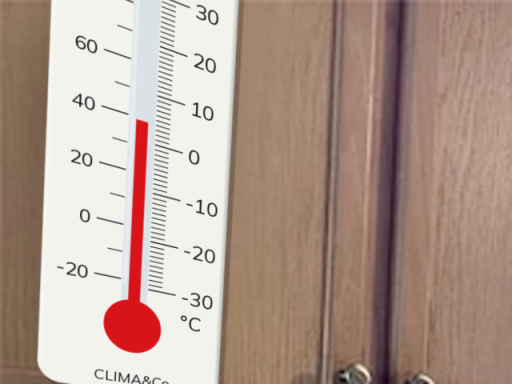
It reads value=4 unit=°C
